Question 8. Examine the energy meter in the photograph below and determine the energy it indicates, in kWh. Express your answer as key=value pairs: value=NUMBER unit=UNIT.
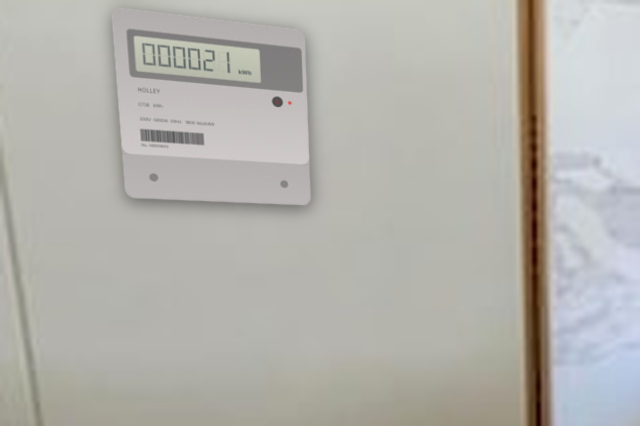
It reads value=21 unit=kWh
